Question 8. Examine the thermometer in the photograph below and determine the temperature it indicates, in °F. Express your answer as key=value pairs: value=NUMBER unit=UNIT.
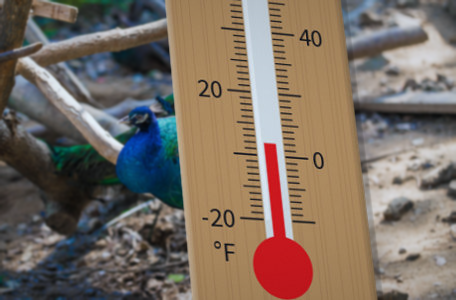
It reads value=4 unit=°F
